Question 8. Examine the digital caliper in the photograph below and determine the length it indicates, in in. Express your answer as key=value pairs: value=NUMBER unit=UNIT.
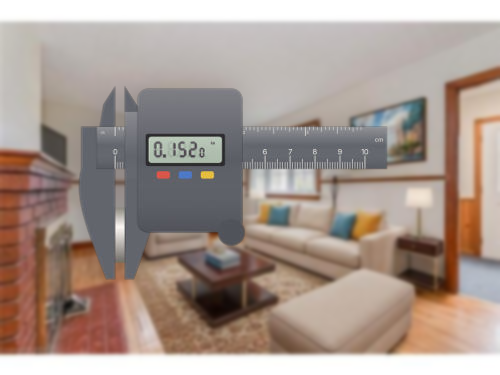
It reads value=0.1520 unit=in
